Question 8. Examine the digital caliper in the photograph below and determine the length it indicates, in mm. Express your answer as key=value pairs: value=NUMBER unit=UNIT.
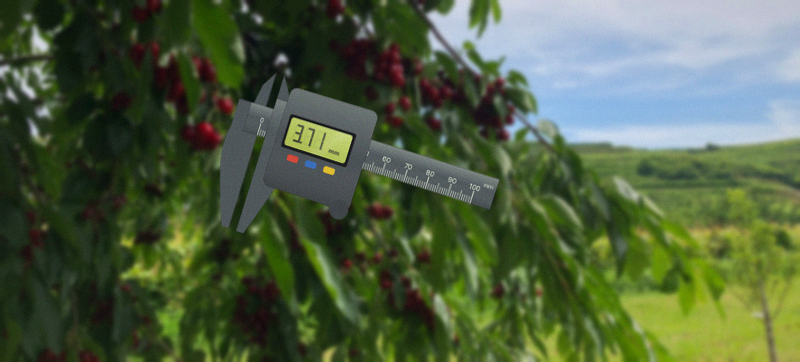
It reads value=3.71 unit=mm
